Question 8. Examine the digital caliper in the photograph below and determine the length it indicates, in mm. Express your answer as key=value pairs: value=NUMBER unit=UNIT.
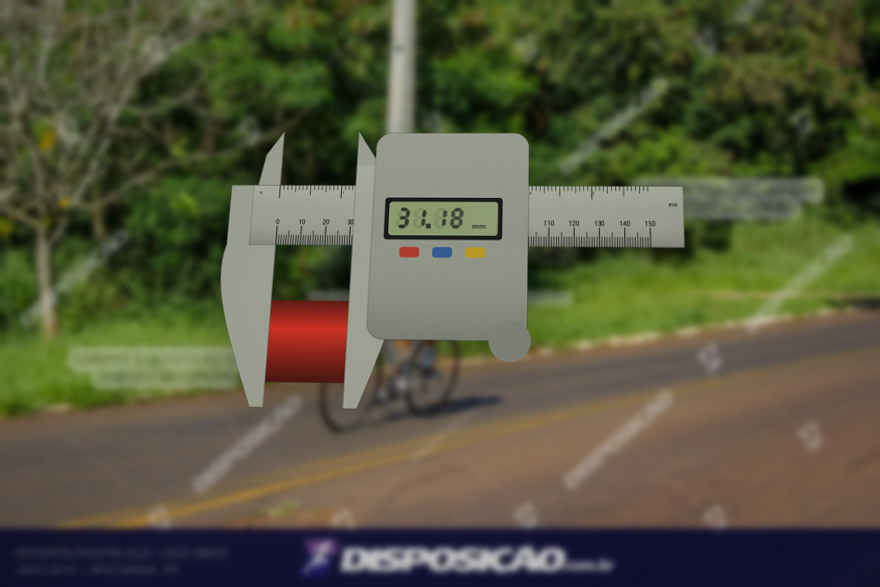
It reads value=31.18 unit=mm
